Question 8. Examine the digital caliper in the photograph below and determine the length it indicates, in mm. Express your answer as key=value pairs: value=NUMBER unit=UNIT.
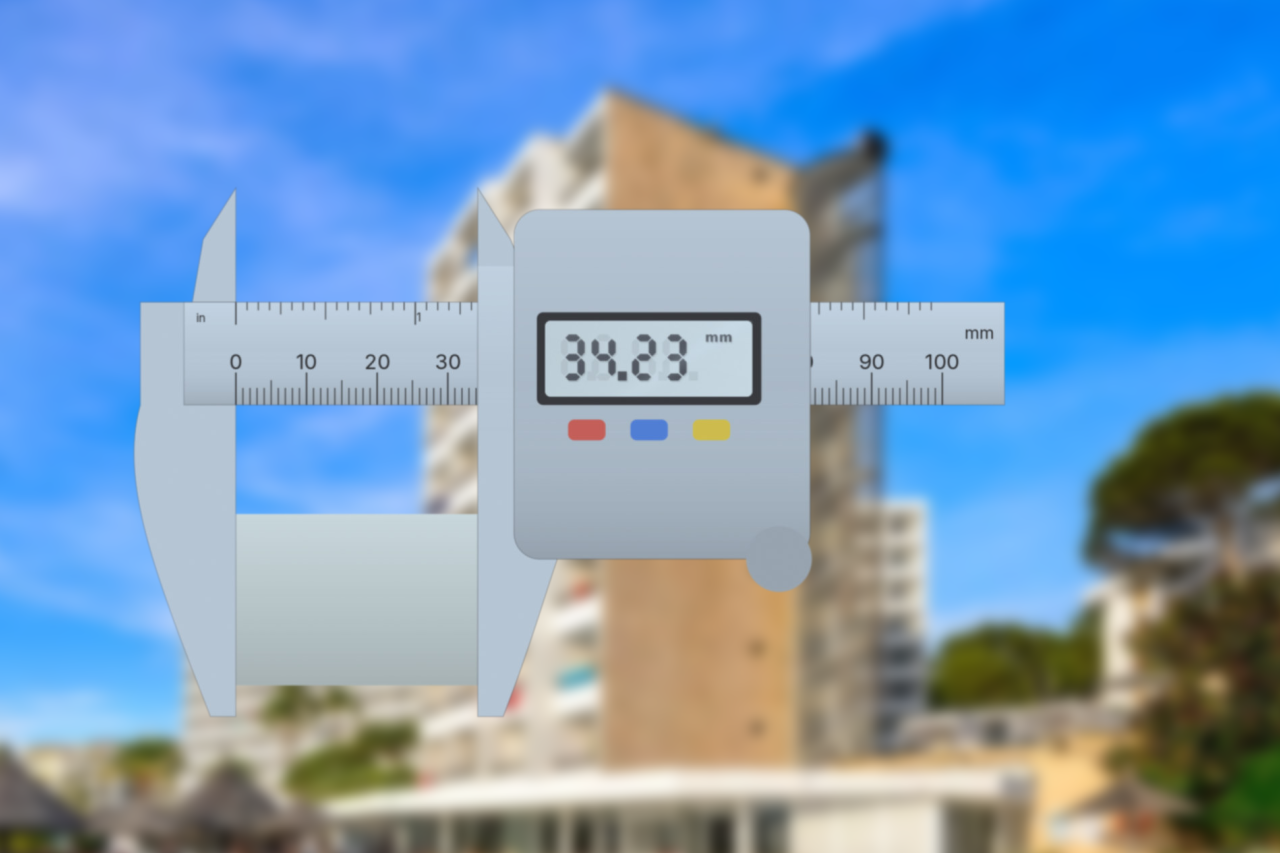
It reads value=34.23 unit=mm
